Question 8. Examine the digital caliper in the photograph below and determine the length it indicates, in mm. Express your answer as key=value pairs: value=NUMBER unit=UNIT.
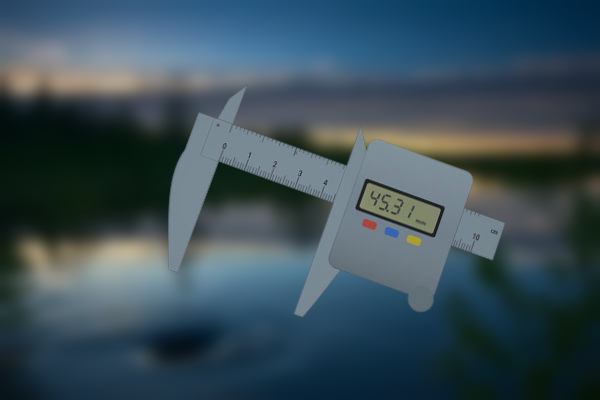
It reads value=45.31 unit=mm
